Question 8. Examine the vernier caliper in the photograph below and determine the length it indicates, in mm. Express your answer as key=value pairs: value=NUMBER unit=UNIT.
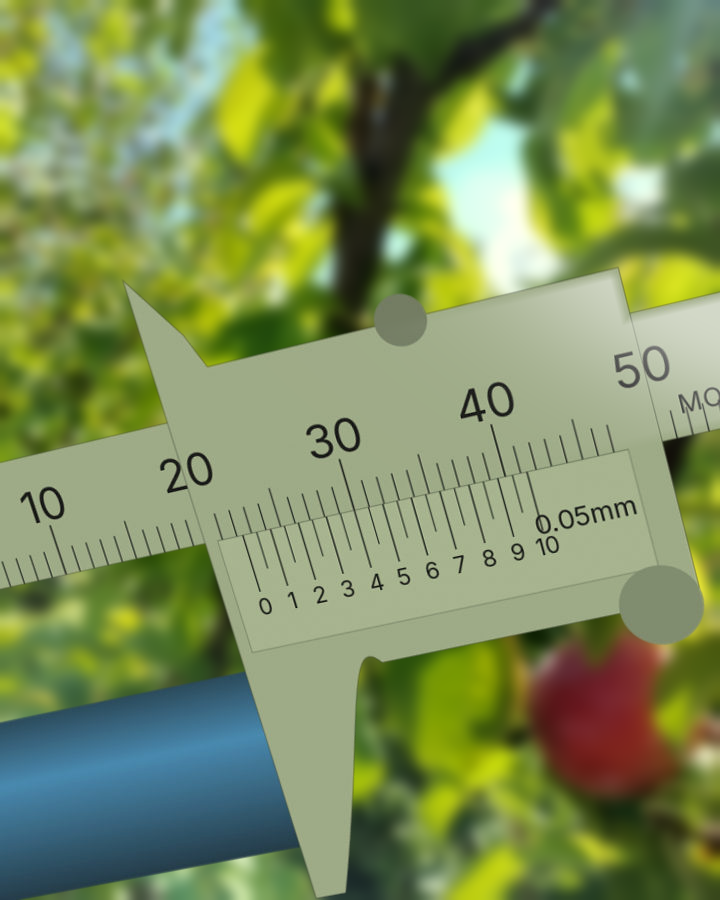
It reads value=22.4 unit=mm
